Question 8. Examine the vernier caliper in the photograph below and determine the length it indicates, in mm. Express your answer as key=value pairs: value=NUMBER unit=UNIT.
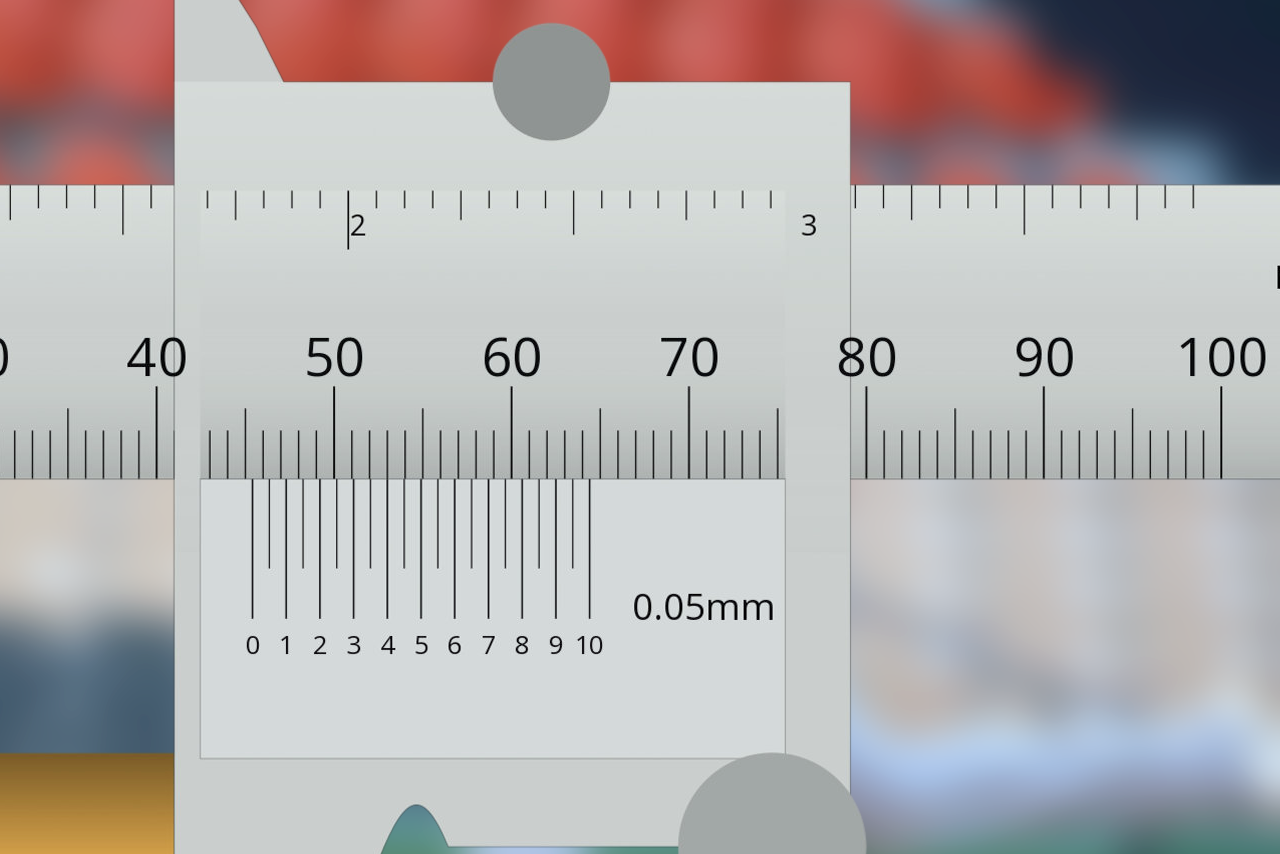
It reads value=45.4 unit=mm
